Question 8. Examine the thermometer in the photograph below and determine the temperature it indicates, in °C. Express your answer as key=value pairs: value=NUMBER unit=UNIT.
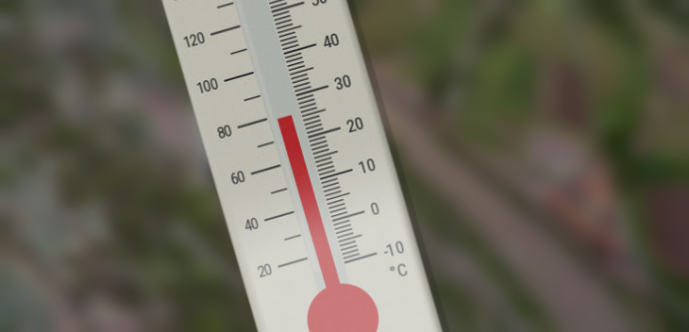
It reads value=26 unit=°C
